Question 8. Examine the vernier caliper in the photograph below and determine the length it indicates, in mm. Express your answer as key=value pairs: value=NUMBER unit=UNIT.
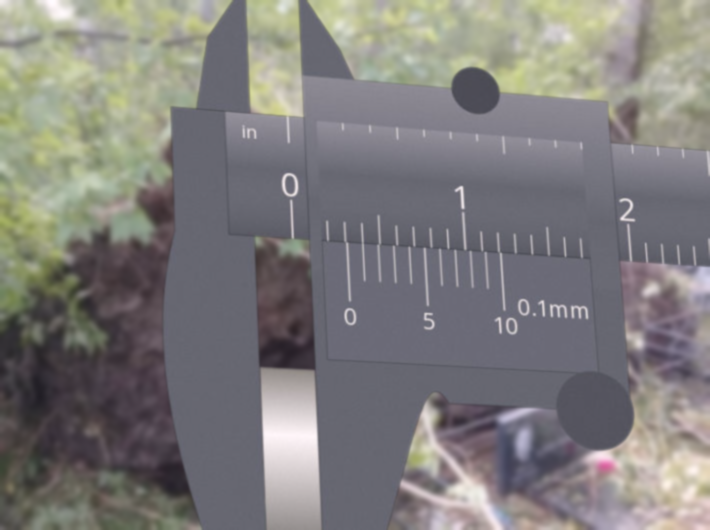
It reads value=3.1 unit=mm
